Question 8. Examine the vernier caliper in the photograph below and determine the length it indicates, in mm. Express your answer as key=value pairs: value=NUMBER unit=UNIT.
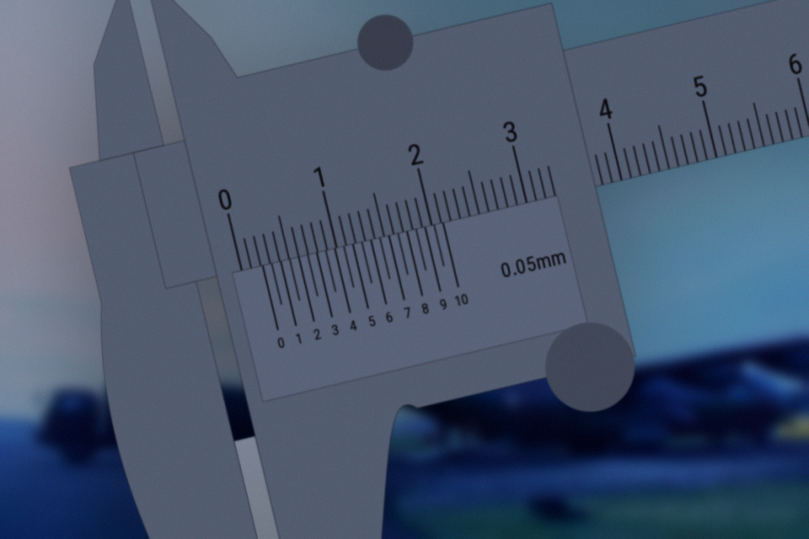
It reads value=2.2 unit=mm
